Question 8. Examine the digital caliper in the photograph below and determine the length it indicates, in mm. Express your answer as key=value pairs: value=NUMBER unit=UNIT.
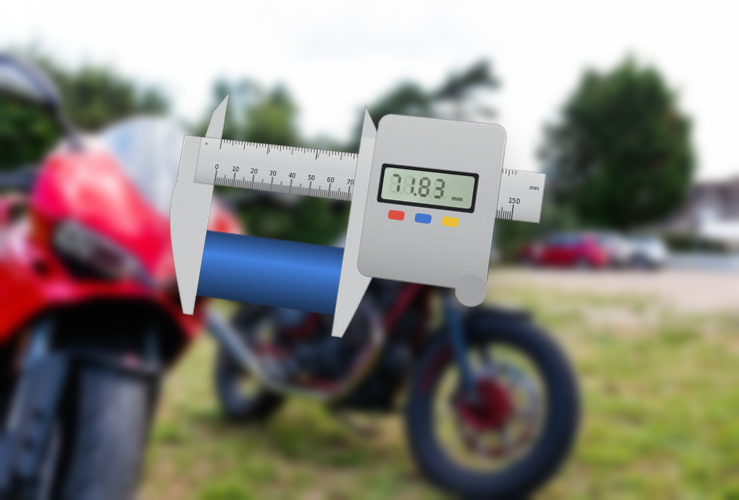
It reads value=71.83 unit=mm
